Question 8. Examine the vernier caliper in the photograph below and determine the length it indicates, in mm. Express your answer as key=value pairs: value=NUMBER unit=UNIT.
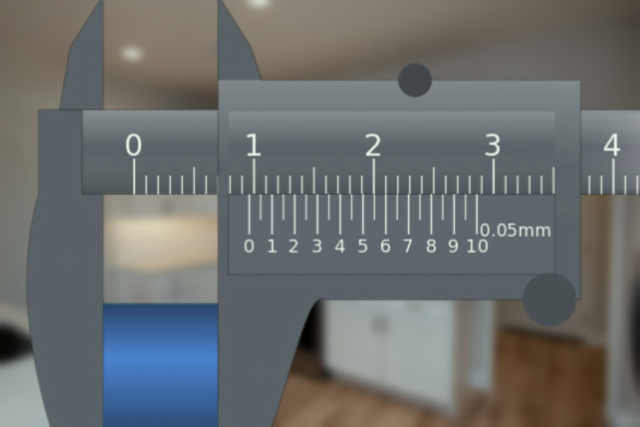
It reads value=9.6 unit=mm
